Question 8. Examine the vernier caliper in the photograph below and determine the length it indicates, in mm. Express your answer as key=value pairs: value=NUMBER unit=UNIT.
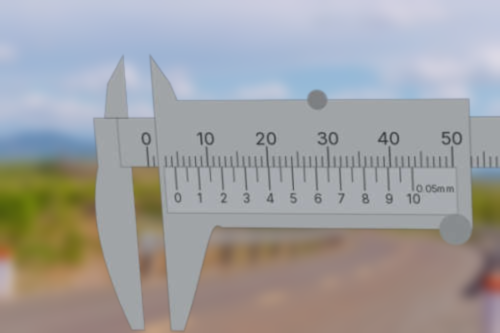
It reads value=4.5 unit=mm
